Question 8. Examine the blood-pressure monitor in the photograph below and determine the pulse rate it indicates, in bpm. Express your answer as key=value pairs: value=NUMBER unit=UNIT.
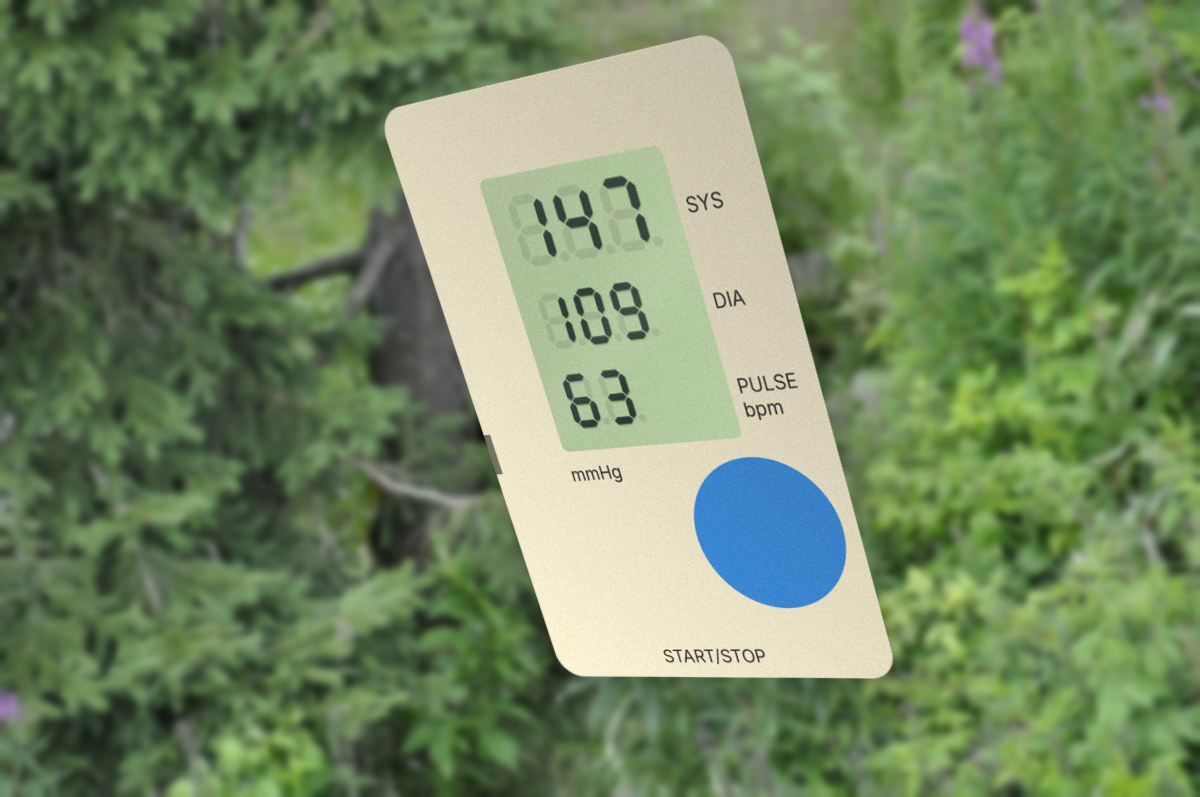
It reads value=63 unit=bpm
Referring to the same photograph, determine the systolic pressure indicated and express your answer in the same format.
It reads value=147 unit=mmHg
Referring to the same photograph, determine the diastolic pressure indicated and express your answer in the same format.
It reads value=109 unit=mmHg
